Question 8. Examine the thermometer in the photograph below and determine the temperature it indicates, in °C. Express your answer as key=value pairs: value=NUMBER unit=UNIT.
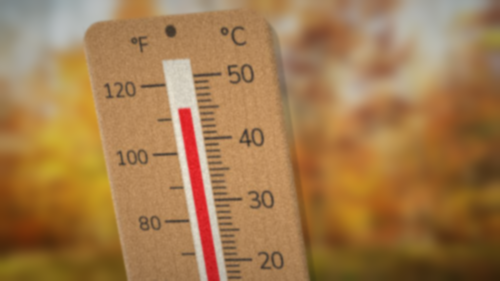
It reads value=45 unit=°C
